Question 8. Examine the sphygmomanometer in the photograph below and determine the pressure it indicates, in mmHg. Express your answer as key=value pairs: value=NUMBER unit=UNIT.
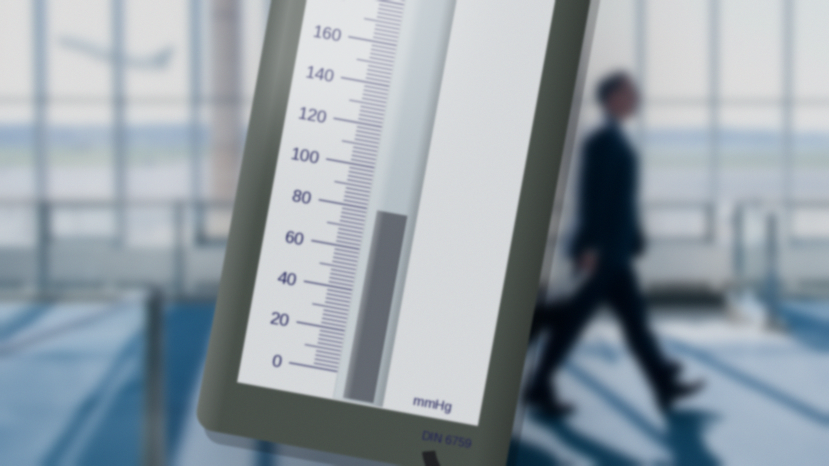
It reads value=80 unit=mmHg
